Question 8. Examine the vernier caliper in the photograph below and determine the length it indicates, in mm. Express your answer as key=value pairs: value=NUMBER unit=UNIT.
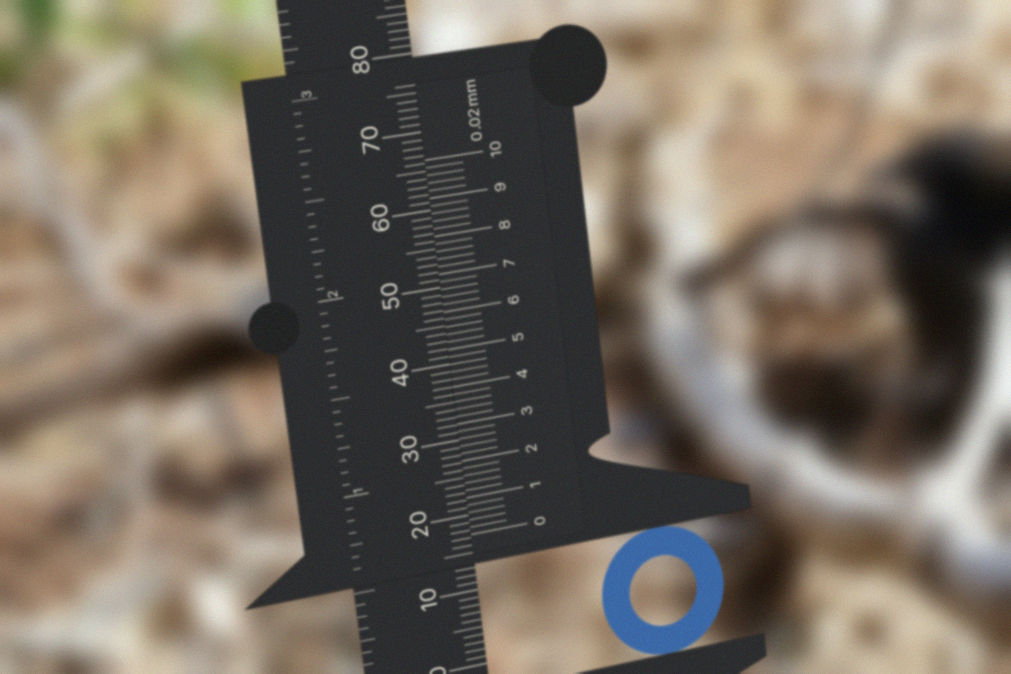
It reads value=17.4 unit=mm
